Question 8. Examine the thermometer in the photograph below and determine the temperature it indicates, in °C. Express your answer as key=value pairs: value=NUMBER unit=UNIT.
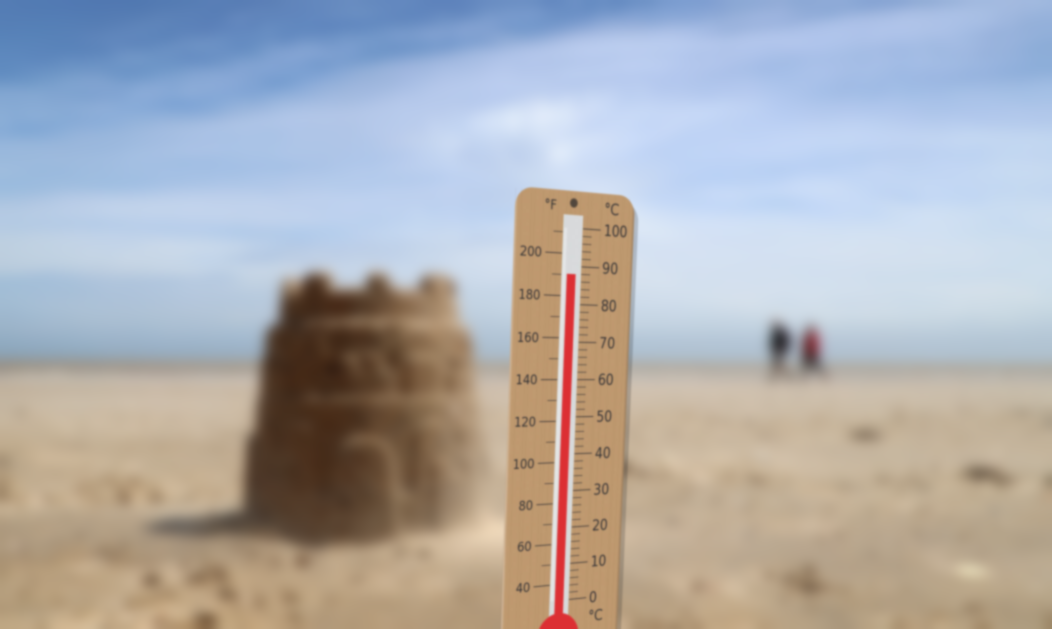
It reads value=88 unit=°C
